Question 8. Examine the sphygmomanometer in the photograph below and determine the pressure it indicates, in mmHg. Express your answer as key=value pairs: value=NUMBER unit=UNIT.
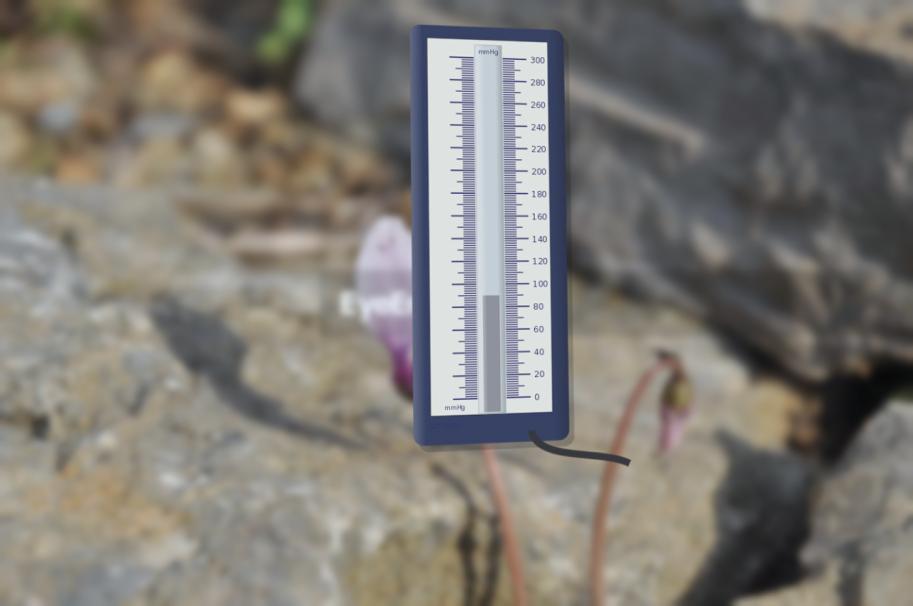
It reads value=90 unit=mmHg
